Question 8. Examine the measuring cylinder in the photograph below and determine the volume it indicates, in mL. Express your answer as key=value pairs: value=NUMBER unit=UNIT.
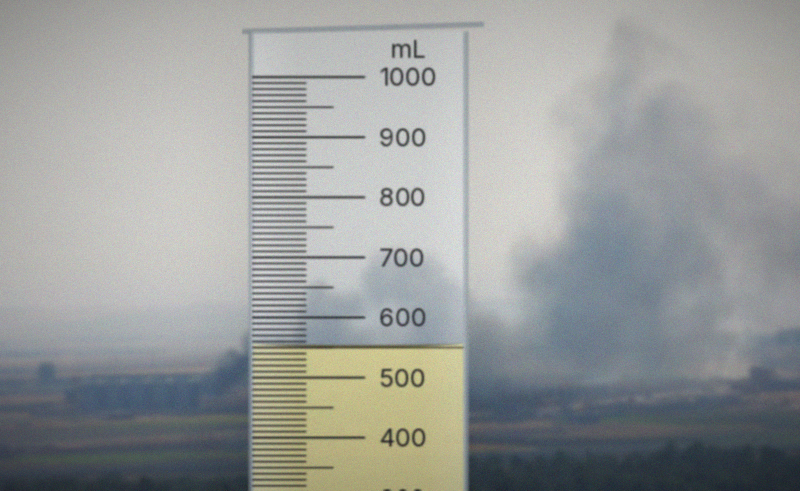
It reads value=550 unit=mL
